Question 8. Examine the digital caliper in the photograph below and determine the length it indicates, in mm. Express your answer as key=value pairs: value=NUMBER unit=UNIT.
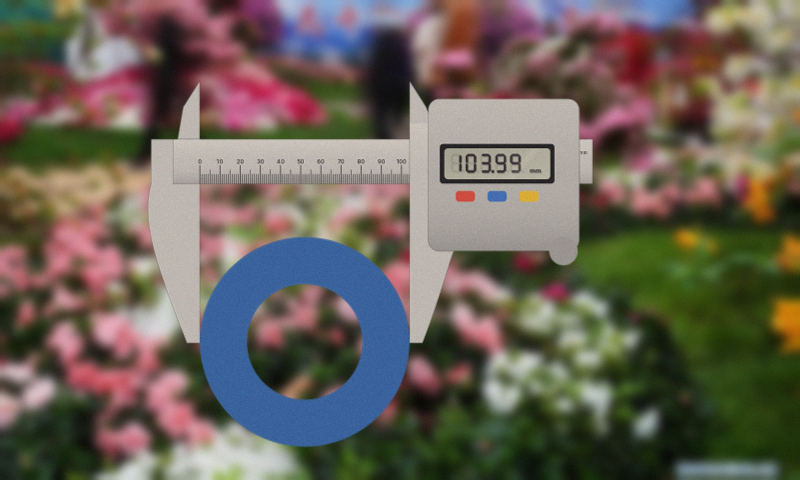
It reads value=103.99 unit=mm
